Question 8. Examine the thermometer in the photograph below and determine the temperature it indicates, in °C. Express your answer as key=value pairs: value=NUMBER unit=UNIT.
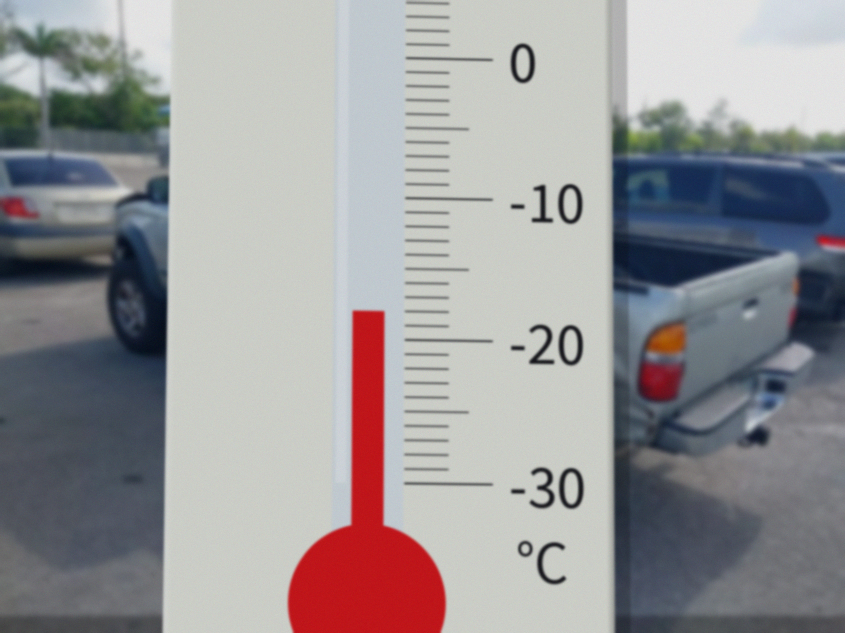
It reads value=-18 unit=°C
